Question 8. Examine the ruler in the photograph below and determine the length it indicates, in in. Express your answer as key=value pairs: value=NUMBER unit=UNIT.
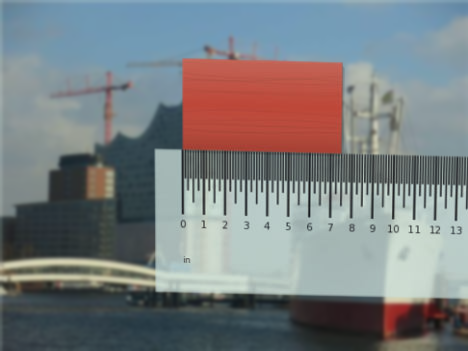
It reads value=7.5 unit=in
